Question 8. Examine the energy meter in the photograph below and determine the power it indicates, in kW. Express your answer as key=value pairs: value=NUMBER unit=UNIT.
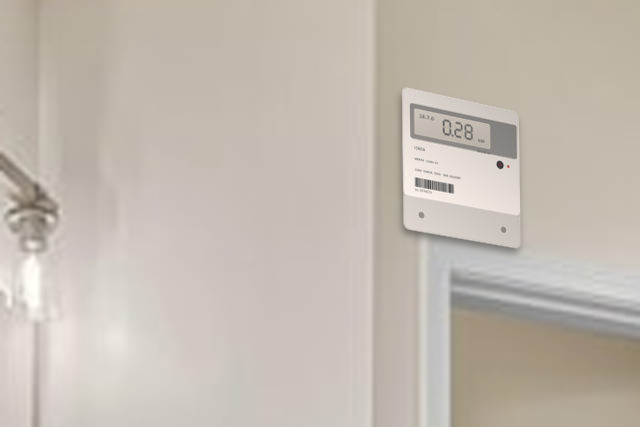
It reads value=0.28 unit=kW
